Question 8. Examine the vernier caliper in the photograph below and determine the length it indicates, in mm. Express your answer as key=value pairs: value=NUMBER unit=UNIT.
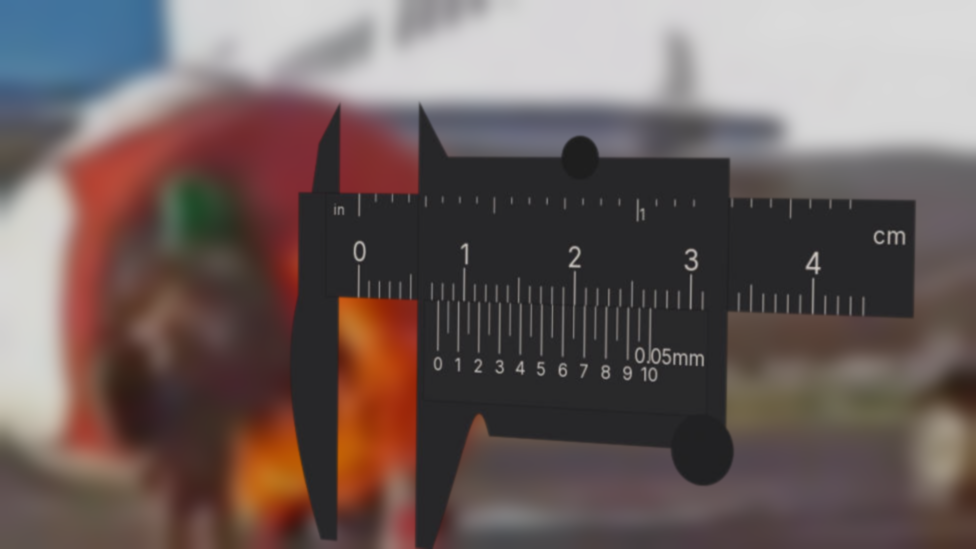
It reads value=7.6 unit=mm
